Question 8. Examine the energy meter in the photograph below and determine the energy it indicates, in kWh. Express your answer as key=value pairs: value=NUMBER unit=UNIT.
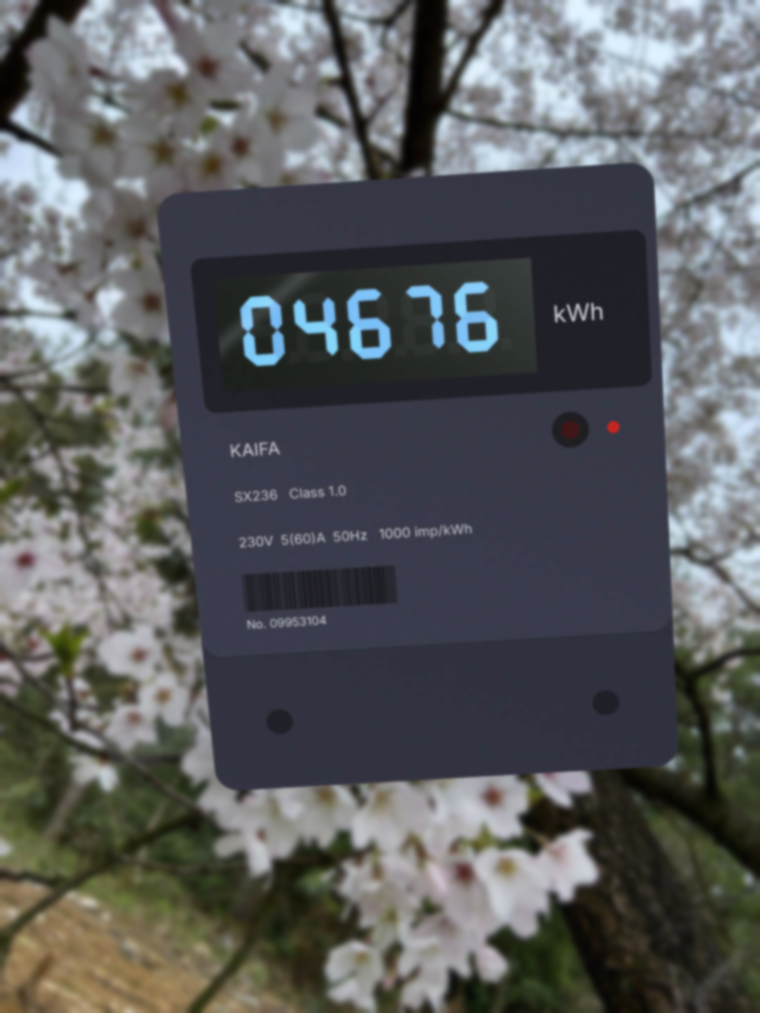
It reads value=4676 unit=kWh
